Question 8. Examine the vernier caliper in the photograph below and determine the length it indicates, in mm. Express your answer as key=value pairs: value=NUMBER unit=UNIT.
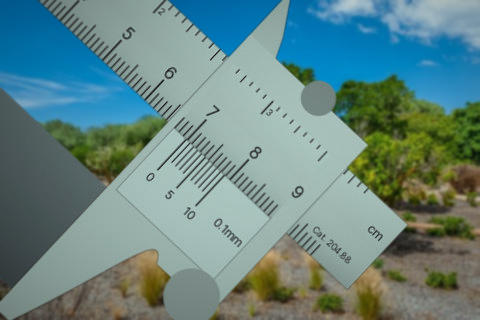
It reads value=69.8 unit=mm
